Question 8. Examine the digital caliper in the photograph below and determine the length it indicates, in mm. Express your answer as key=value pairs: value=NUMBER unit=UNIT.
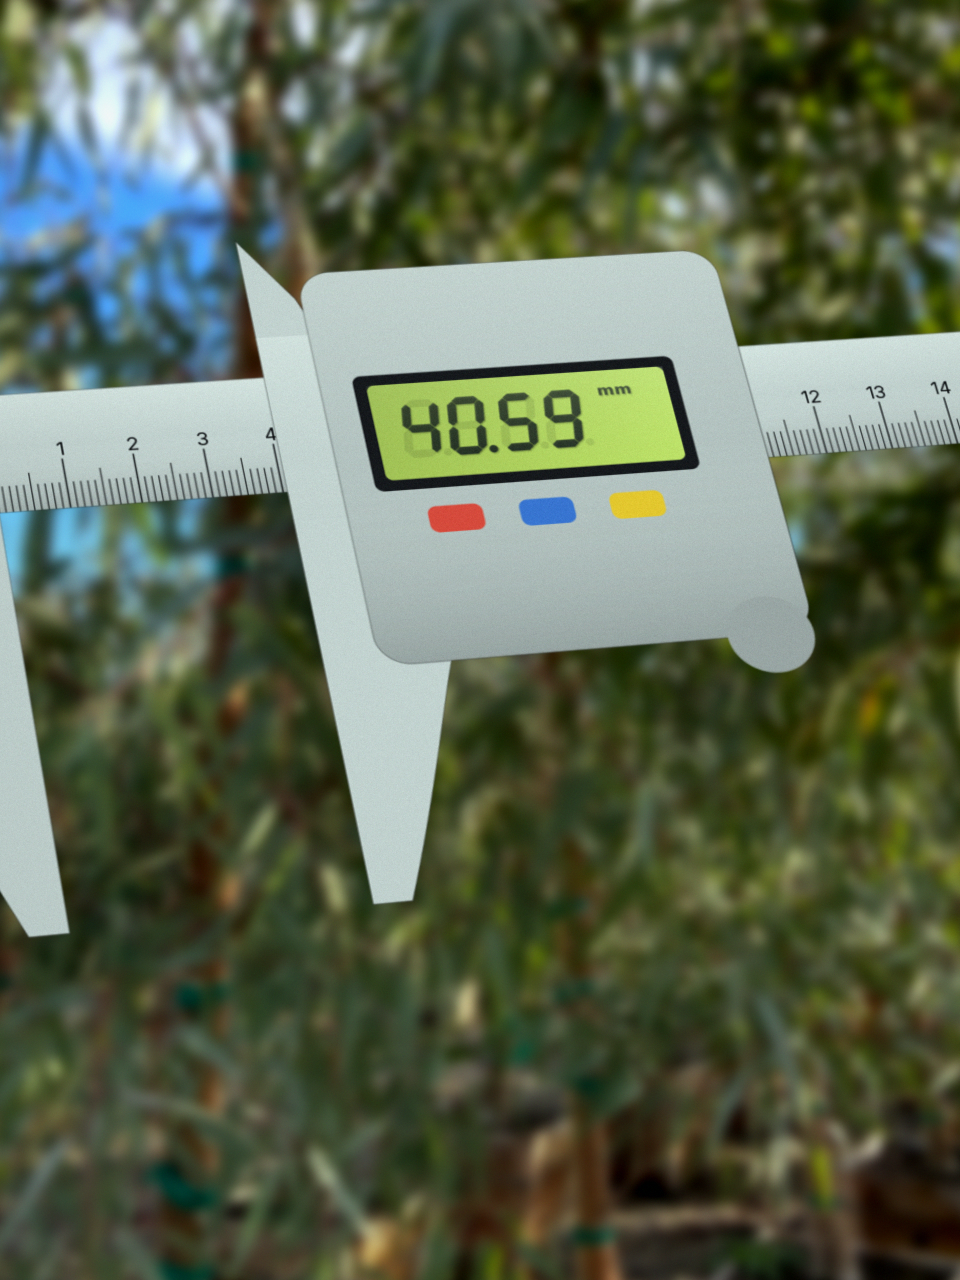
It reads value=40.59 unit=mm
